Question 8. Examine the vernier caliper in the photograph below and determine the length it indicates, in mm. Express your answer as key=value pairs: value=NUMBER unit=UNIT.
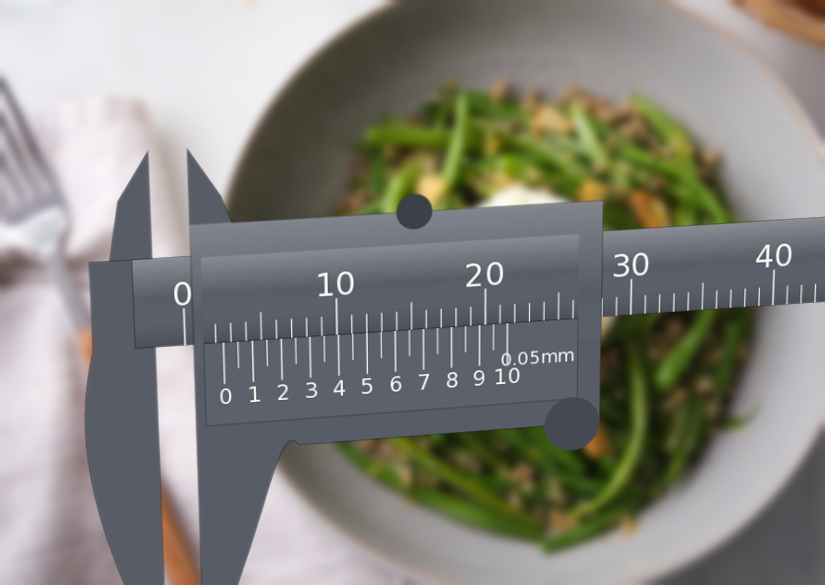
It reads value=2.5 unit=mm
